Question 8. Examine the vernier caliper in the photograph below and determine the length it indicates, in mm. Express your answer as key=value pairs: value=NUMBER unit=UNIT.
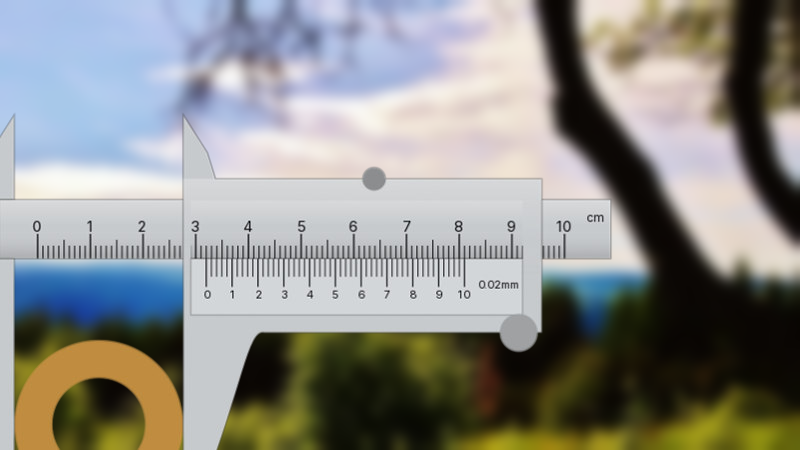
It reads value=32.0 unit=mm
